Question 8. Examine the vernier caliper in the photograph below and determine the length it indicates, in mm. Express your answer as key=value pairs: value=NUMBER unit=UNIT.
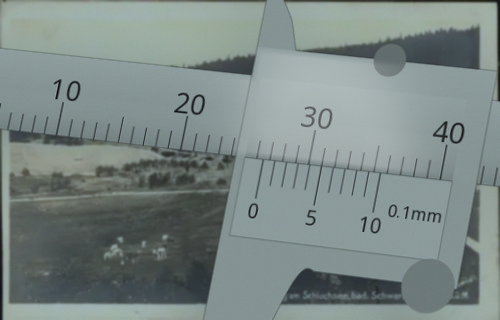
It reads value=26.5 unit=mm
